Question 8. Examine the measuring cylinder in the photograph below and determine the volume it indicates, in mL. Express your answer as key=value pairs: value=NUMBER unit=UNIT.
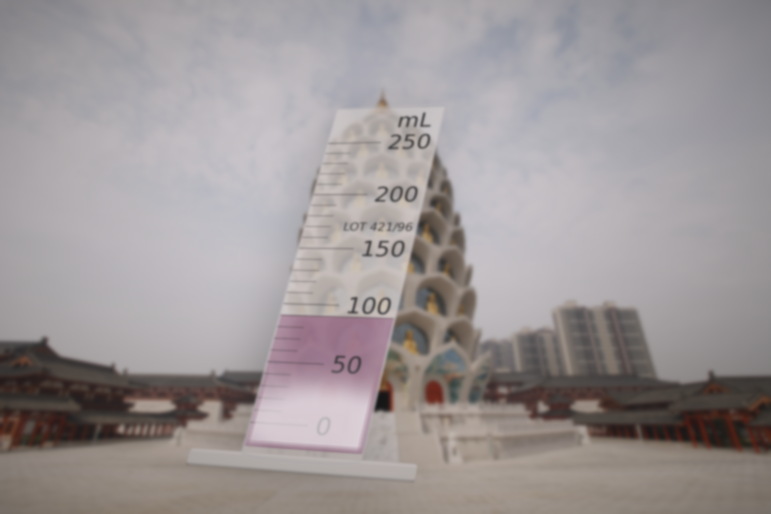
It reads value=90 unit=mL
